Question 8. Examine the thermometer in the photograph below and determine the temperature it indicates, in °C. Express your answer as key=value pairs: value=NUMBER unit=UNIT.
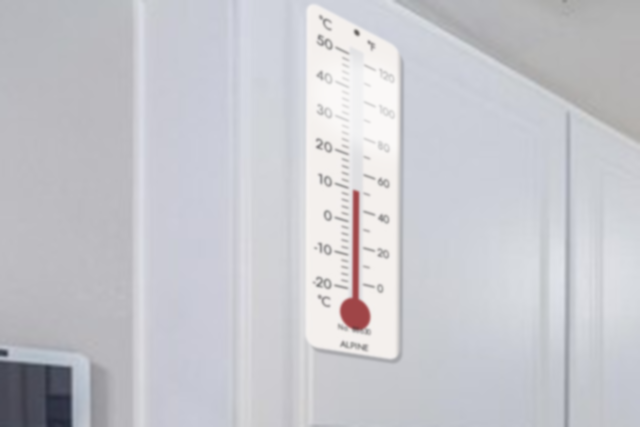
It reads value=10 unit=°C
